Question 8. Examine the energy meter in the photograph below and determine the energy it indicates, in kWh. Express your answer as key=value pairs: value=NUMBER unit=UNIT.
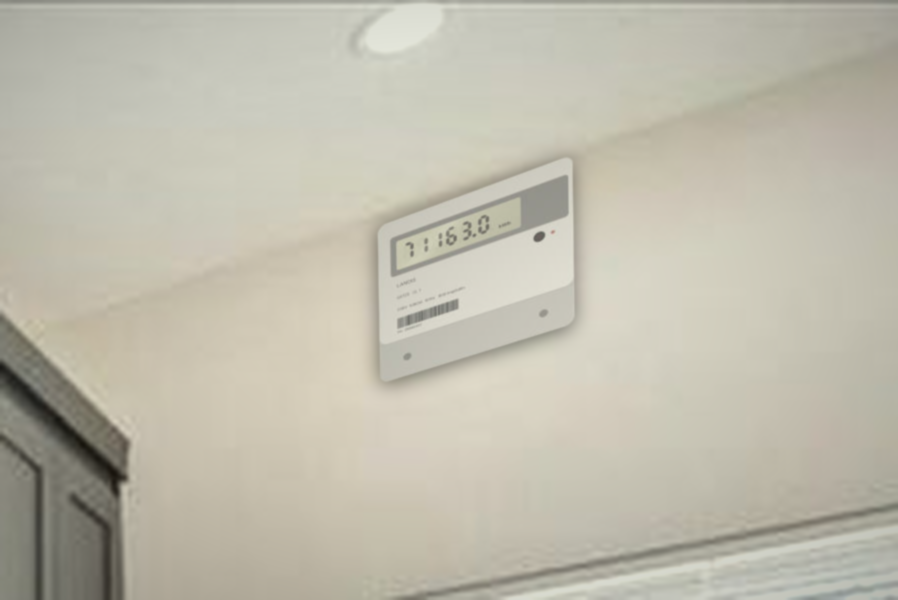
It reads value=71163.0 unit=kWh
